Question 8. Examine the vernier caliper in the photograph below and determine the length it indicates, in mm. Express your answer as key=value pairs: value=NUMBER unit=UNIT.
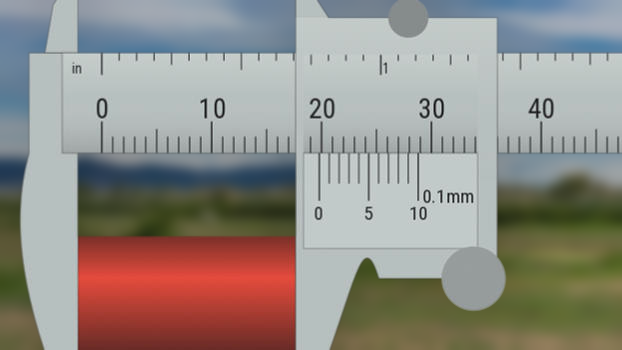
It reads value=19.8 unit=mm
